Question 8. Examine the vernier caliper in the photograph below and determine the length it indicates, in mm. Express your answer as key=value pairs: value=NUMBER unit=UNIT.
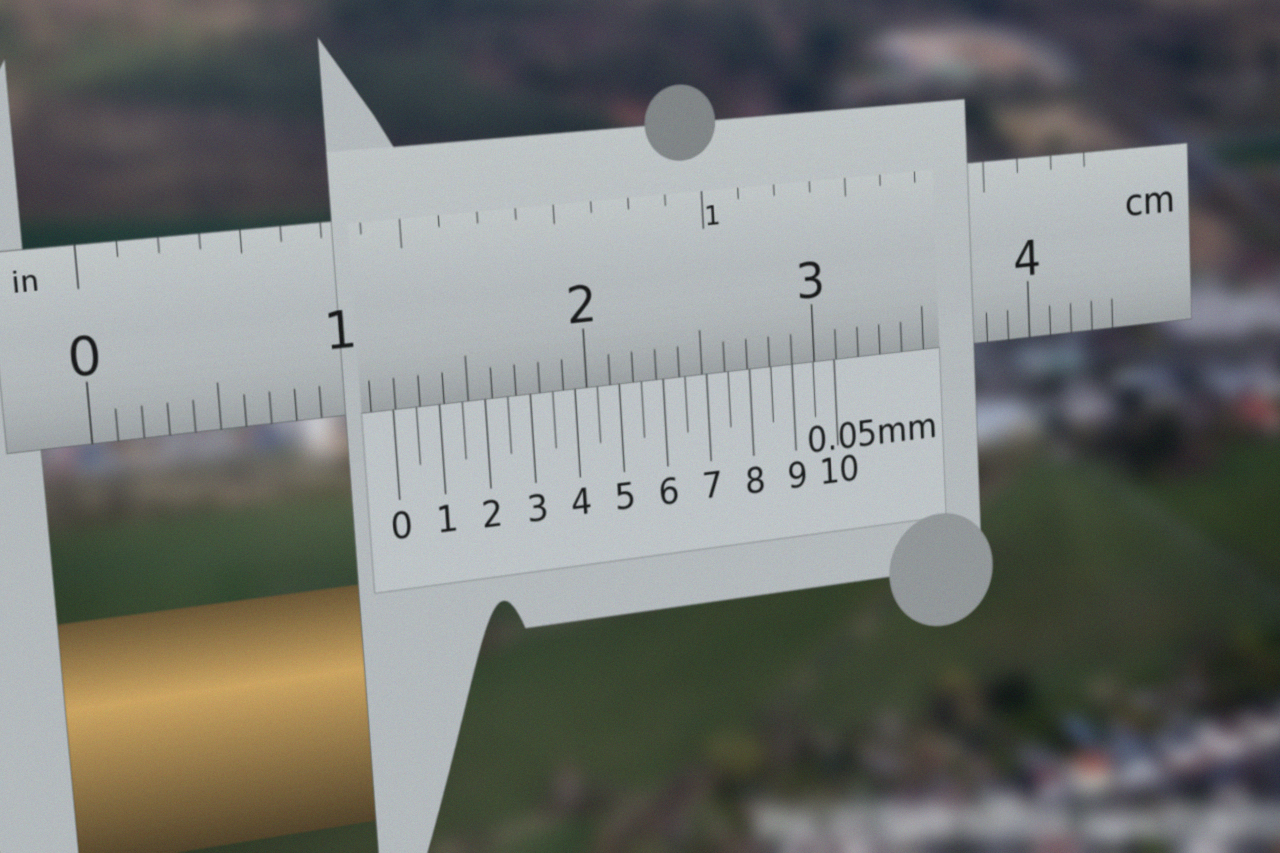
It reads value=11.9 unit=mm
